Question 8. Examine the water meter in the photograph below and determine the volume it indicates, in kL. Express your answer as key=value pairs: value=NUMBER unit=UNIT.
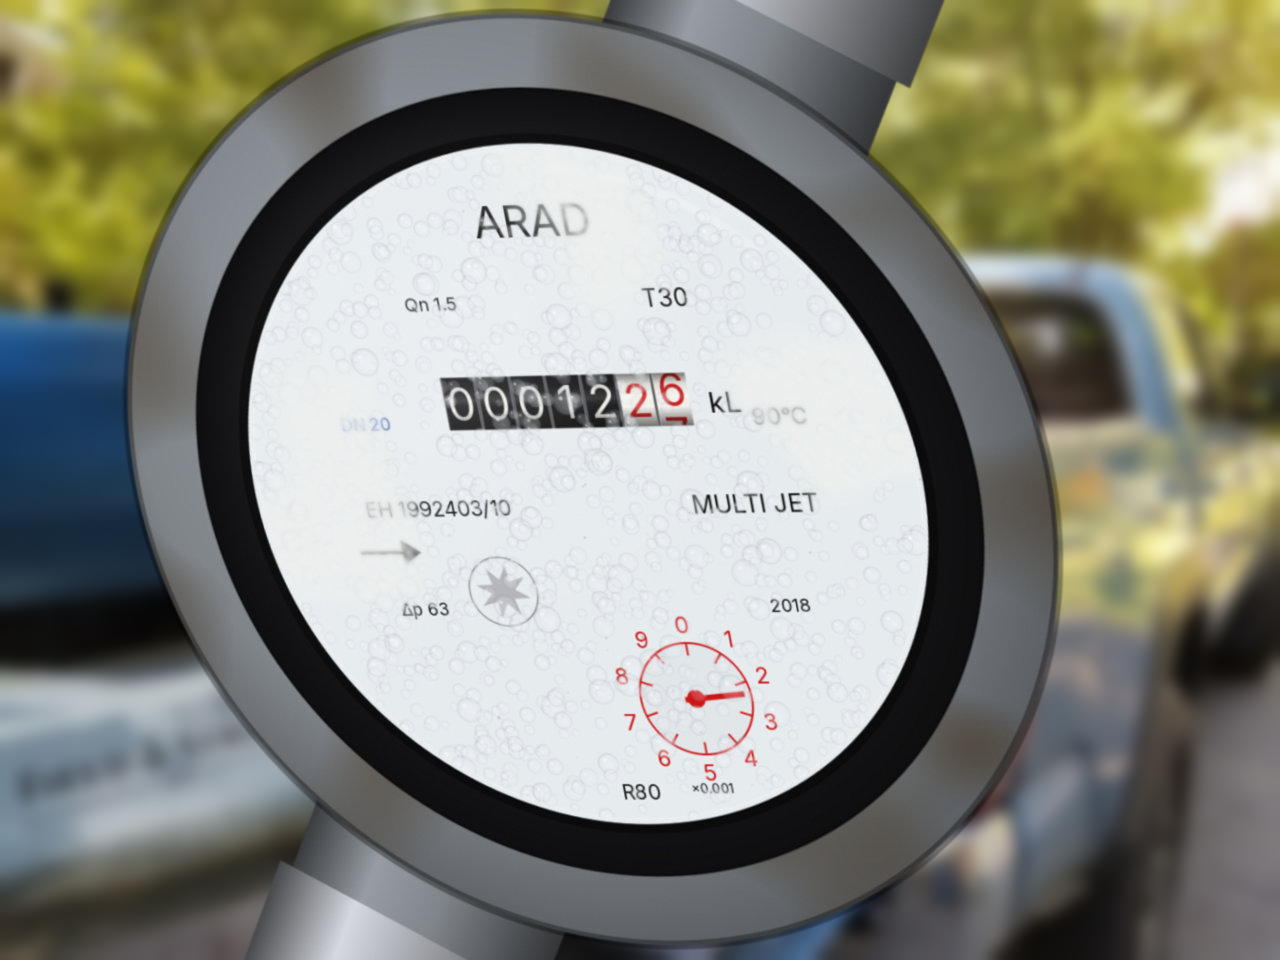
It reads value=12.262 unit=kL
